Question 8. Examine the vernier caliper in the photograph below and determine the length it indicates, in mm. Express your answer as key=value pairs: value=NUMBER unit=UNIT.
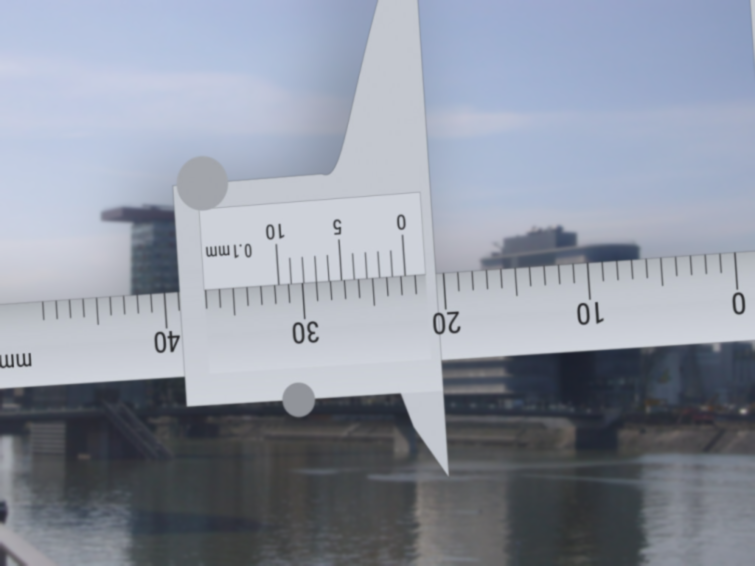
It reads value=22.7 unit=mm
